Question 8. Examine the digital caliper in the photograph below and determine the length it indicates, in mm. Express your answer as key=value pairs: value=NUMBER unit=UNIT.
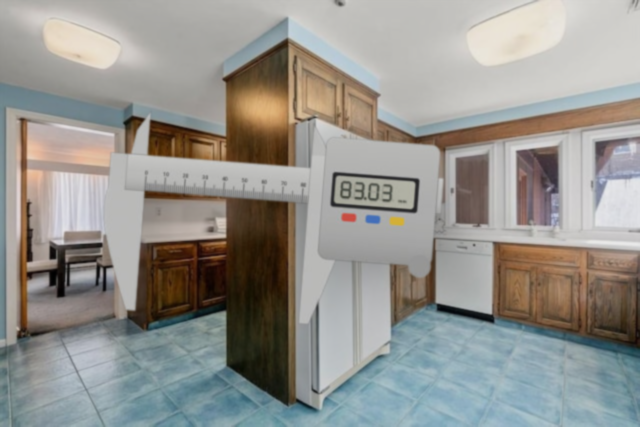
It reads value=83.03 unit=mm
